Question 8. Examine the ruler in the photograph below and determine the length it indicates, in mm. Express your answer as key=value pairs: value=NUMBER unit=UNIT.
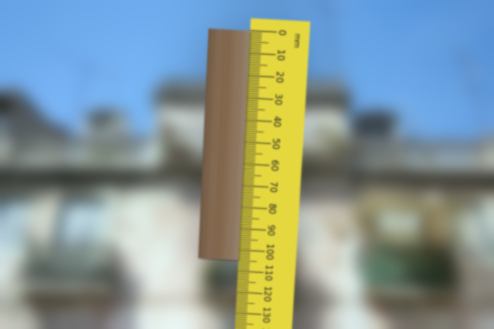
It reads value=105 unit=mm
